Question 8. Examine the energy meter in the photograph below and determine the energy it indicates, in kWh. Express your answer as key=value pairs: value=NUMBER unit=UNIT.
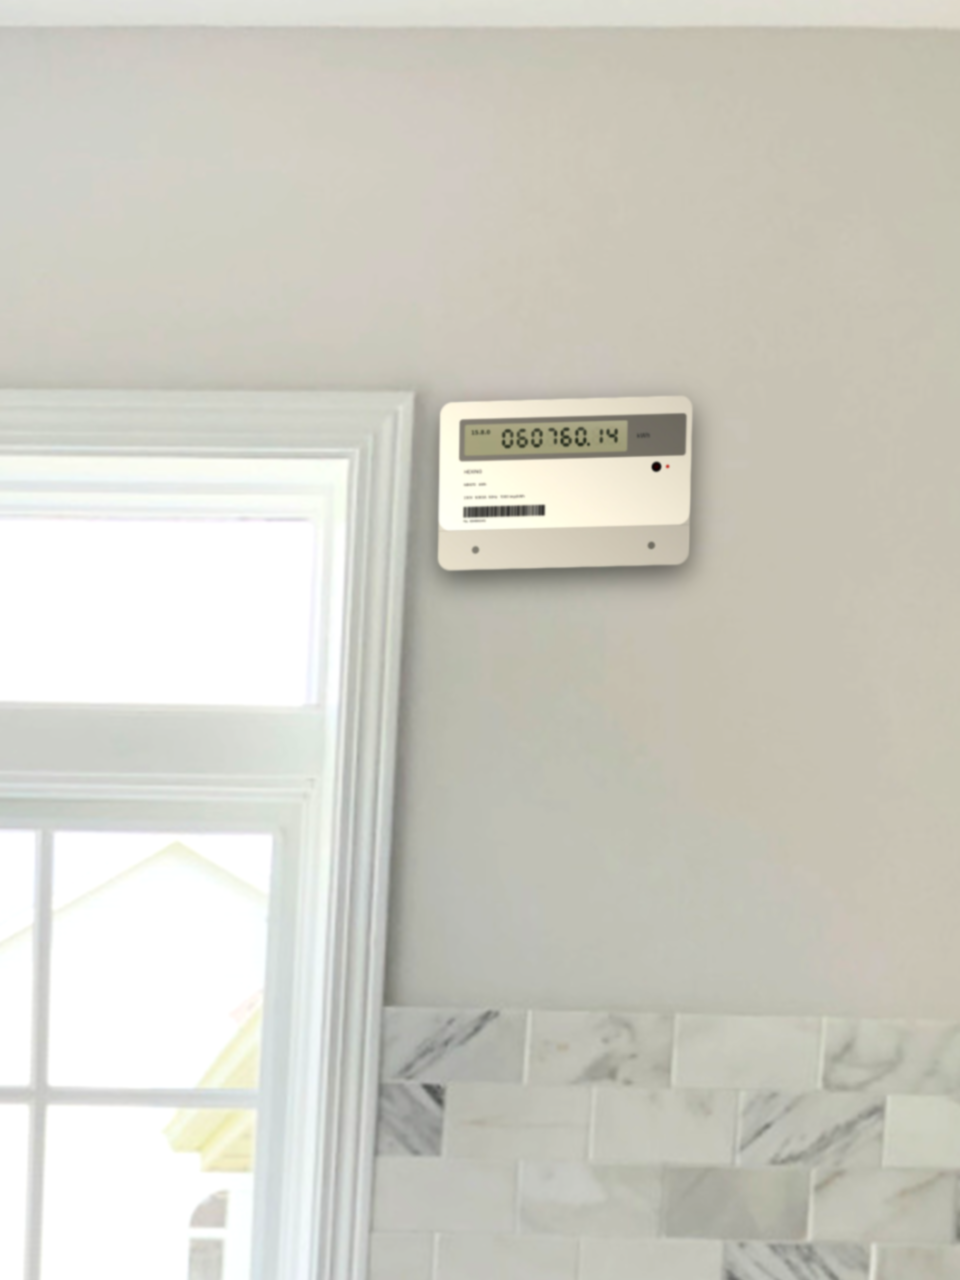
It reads value=60760.14 unit=kWh
